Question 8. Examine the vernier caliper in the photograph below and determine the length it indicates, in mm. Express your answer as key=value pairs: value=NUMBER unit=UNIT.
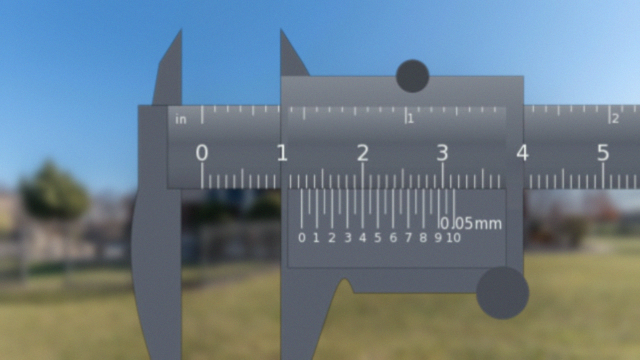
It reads value=12.4 unit=mm
